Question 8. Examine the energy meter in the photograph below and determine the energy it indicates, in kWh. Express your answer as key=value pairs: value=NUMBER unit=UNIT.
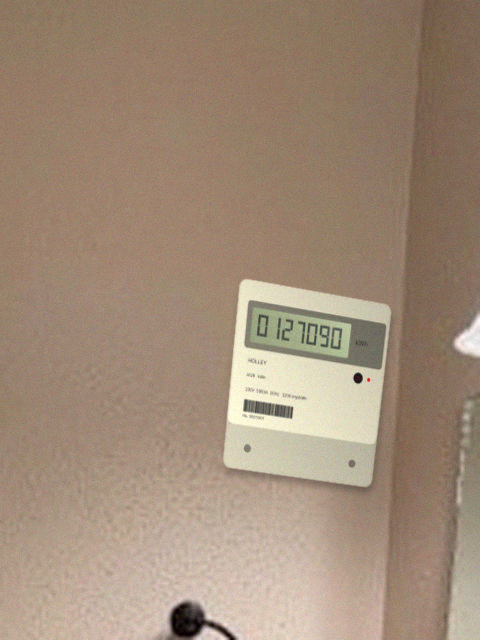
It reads value=127090 unit=kWh
